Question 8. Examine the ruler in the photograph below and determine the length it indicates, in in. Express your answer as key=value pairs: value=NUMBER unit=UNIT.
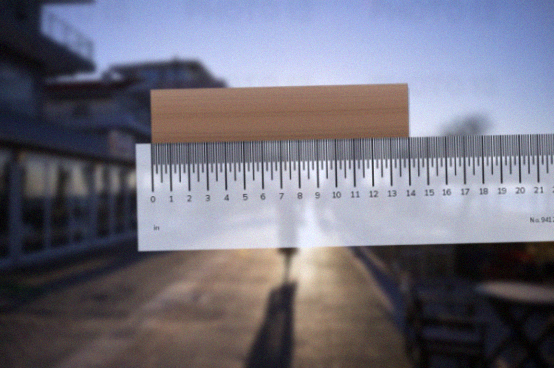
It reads value=14 unit=in
